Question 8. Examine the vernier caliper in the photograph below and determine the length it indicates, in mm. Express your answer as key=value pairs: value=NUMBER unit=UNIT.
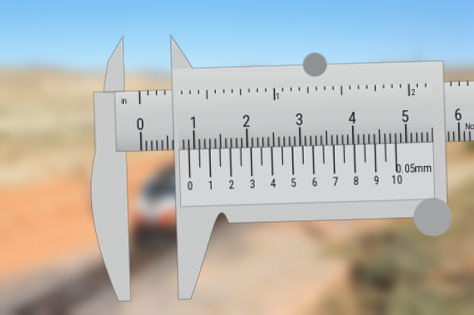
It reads value=9.0 unit=mm
